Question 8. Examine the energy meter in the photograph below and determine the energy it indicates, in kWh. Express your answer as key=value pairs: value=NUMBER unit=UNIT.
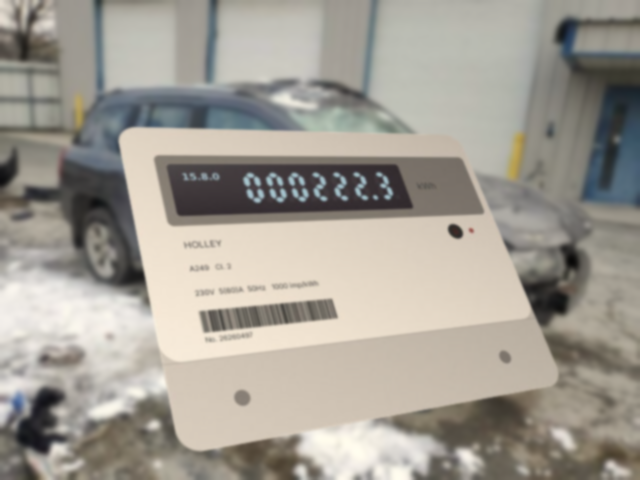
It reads value=222.3 unit=kWh
